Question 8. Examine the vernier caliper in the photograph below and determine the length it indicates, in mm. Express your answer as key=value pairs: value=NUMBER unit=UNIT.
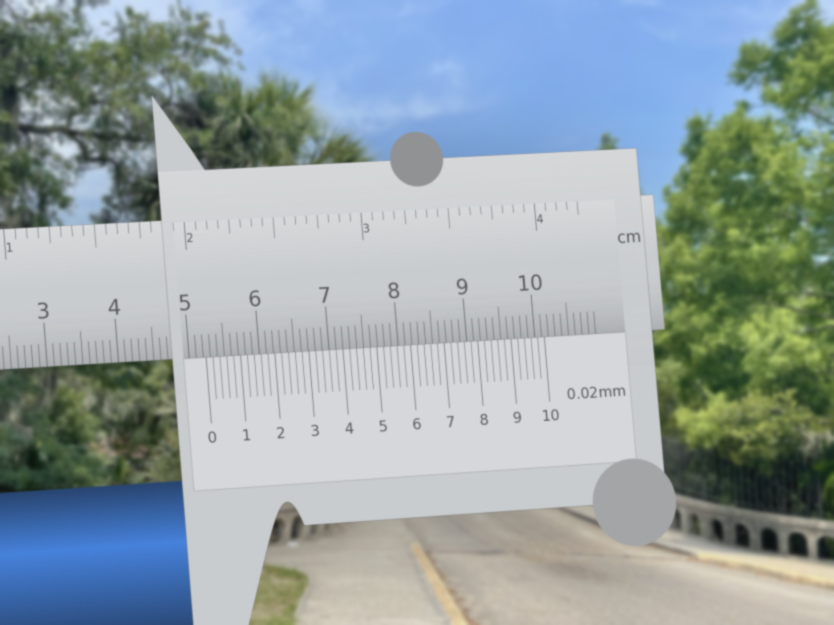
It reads value=52.4 unit=mm
